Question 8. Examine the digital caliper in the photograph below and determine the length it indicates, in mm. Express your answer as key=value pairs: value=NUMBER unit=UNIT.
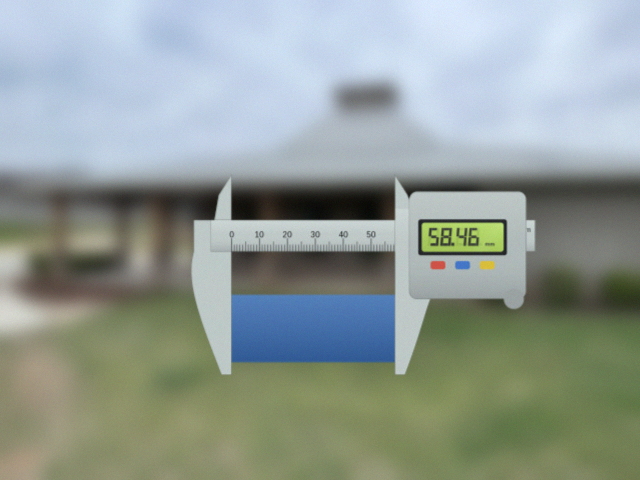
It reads value=58.46 unit=mm
